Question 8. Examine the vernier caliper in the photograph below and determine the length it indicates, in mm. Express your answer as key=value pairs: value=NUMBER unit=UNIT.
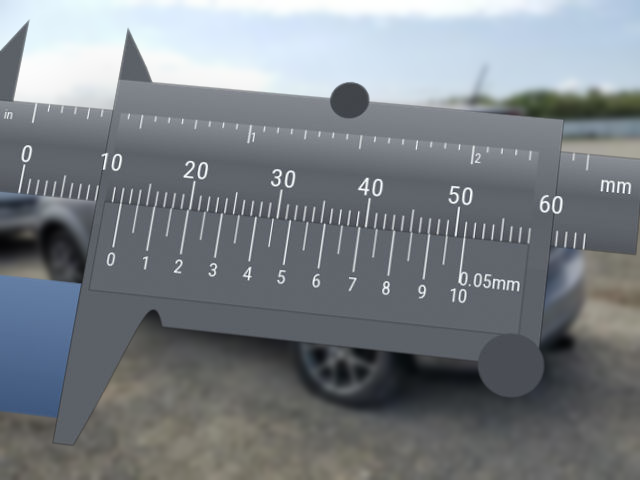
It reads value=12.0 unit=mm
